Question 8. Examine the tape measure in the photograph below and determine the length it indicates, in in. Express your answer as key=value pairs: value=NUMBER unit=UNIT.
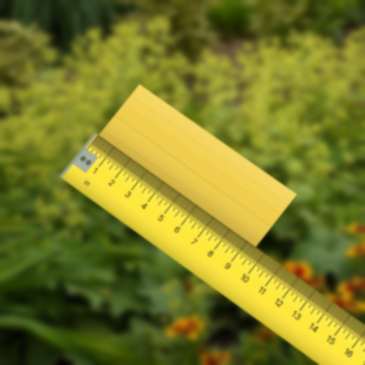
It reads value=9.5 unit=in
